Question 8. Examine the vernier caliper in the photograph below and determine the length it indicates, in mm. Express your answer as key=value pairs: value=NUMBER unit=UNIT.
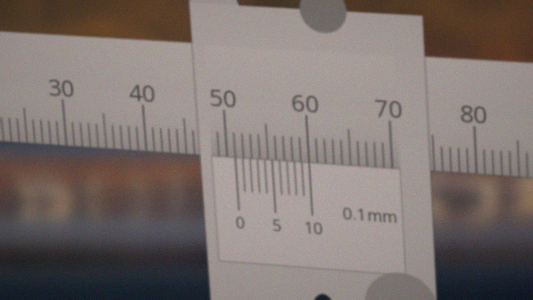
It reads value=51.0 unit=mm
